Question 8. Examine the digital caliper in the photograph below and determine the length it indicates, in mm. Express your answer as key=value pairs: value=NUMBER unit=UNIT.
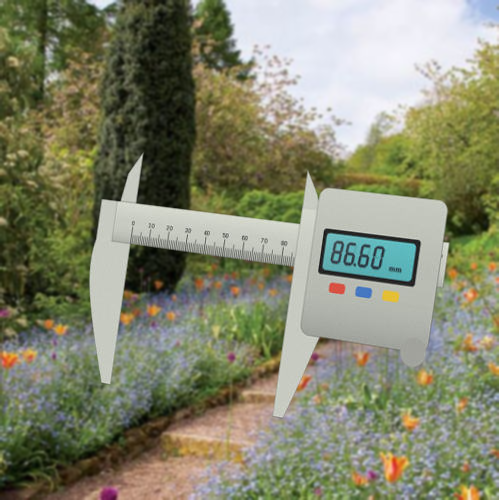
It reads value=86.60 unit=mm
